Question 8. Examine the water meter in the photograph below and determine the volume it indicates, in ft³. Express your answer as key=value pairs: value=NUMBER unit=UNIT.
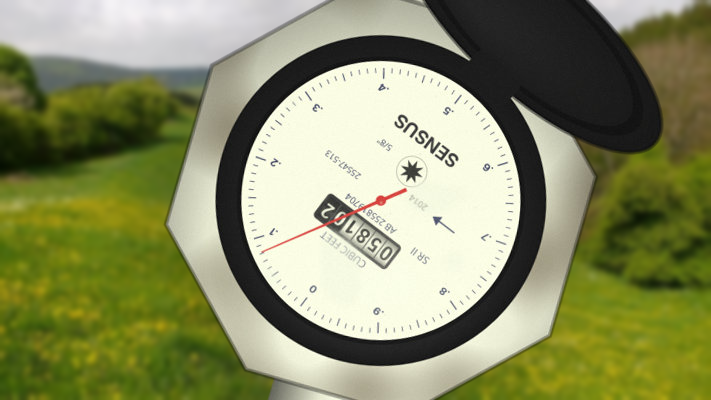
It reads value=58102.08 unit=ft³
